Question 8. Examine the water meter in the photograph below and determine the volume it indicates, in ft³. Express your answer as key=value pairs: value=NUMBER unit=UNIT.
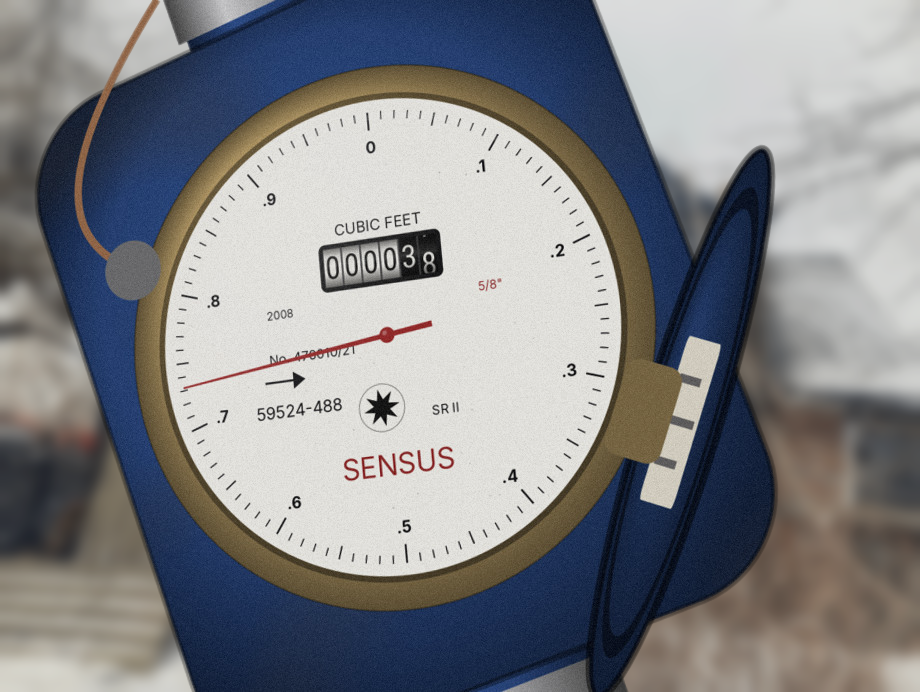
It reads value=37.73 unit=ft³
